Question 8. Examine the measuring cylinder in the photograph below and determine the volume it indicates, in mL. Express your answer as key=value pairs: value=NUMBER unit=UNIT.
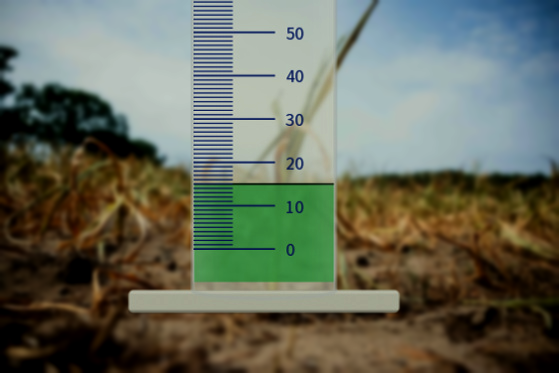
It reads value=15 unit=mL
